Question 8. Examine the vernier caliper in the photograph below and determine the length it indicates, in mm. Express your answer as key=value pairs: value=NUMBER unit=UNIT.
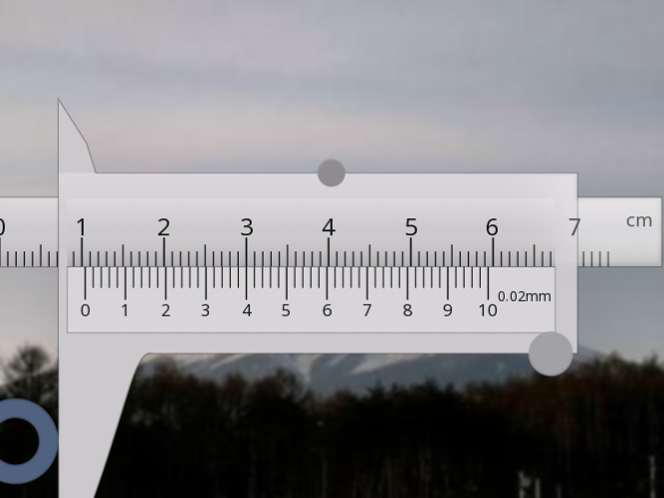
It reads value=10.4 unit=mm
